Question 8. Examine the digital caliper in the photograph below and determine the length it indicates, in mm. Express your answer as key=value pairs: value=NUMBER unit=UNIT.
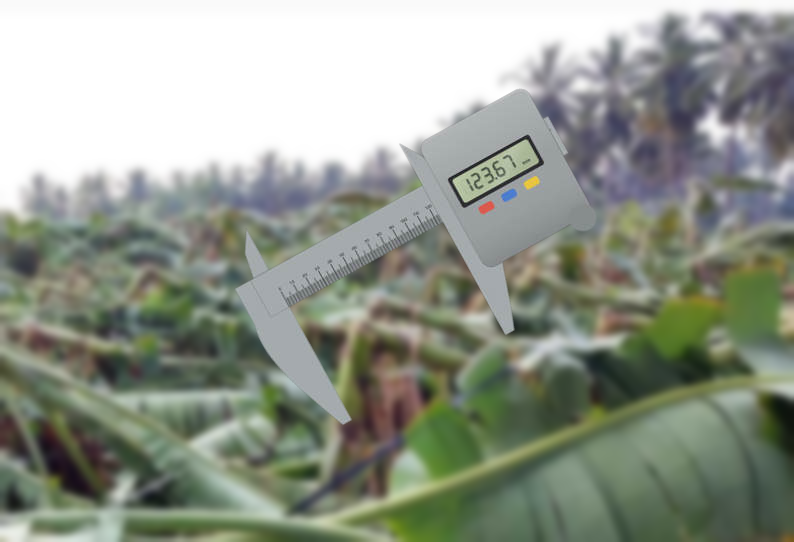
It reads value=123.67 unit=mm
